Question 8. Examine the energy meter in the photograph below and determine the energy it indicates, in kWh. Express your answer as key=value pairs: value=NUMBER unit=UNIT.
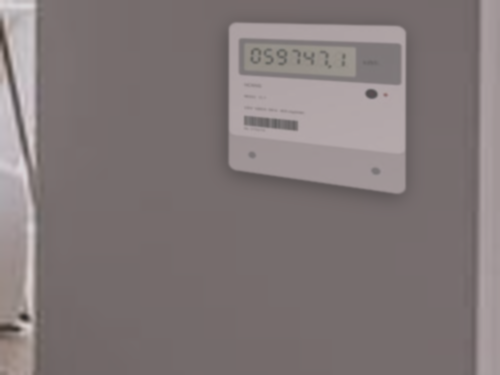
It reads value=59747.1 unit=kWh
